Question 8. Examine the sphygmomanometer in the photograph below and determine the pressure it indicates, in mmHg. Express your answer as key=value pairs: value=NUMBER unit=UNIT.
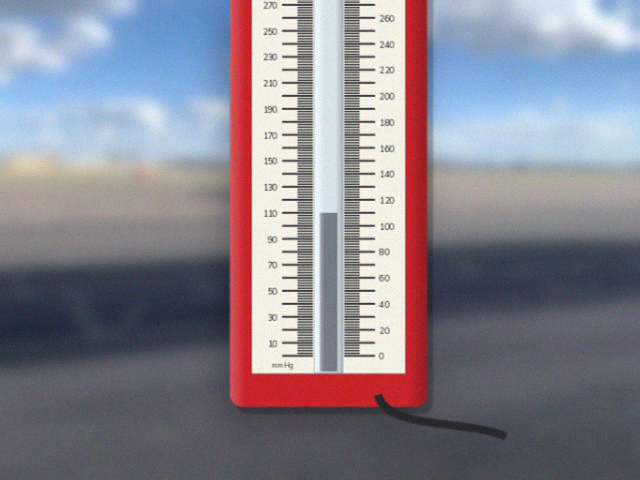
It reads value=110 unit=mmHg
